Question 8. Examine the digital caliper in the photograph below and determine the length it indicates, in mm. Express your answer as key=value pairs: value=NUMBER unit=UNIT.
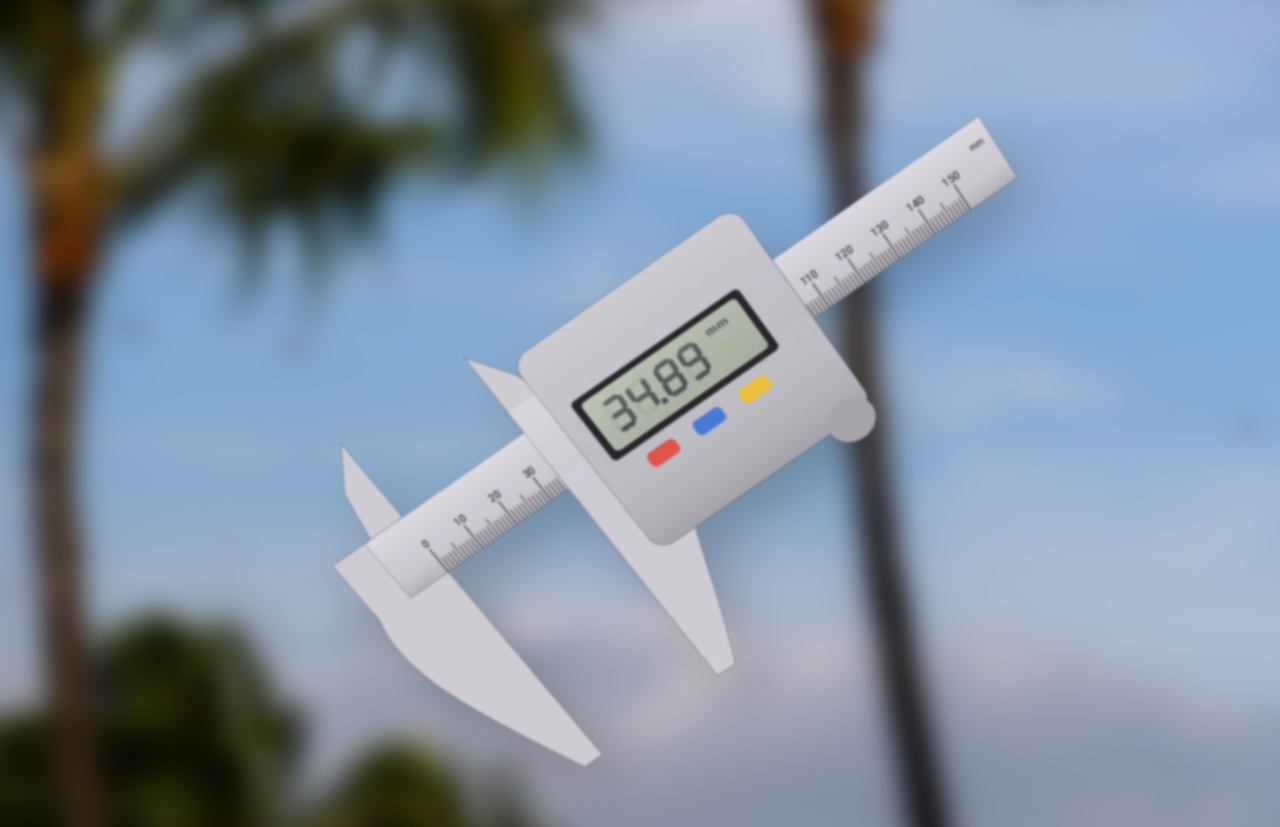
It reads value=34.89 unit=mm
